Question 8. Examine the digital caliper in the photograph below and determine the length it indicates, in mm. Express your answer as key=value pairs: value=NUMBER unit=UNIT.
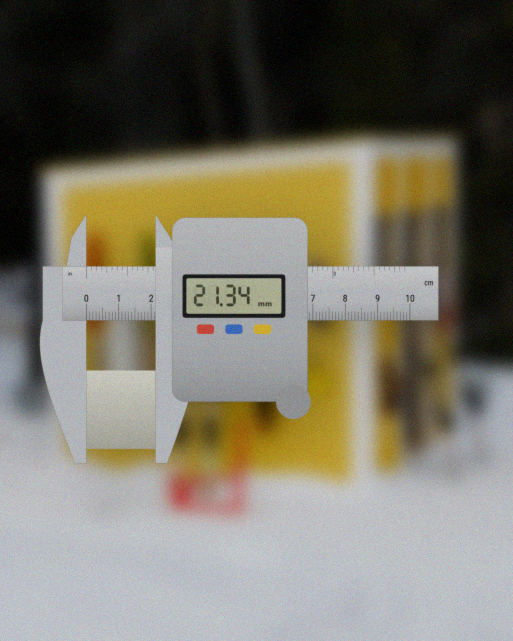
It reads value=21.34 unit=mm
